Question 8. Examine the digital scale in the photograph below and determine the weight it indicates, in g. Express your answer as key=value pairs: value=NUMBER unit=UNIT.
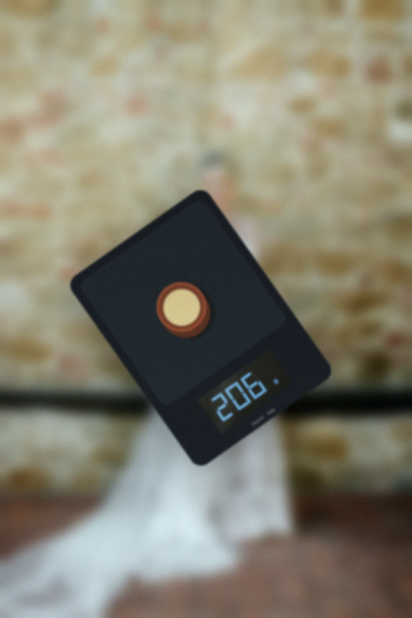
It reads value=206 unit=g
